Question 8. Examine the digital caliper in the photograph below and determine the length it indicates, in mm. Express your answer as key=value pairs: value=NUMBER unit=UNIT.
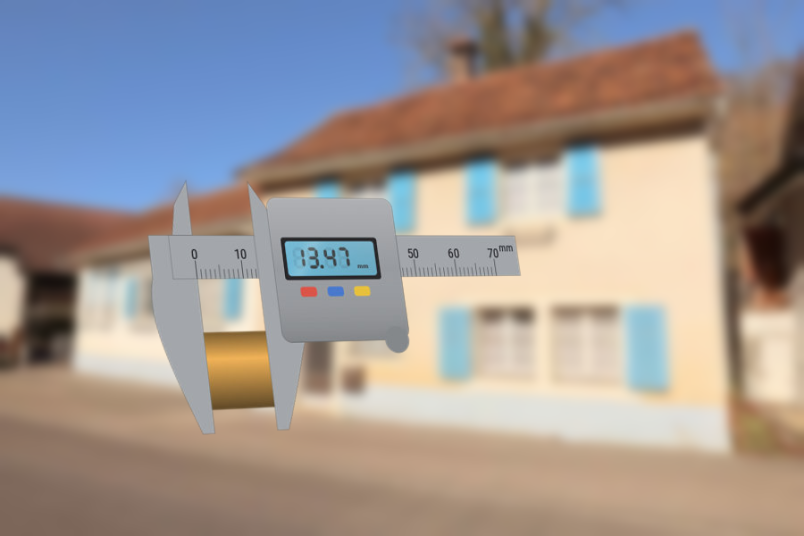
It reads value=13.47 unit=mm
